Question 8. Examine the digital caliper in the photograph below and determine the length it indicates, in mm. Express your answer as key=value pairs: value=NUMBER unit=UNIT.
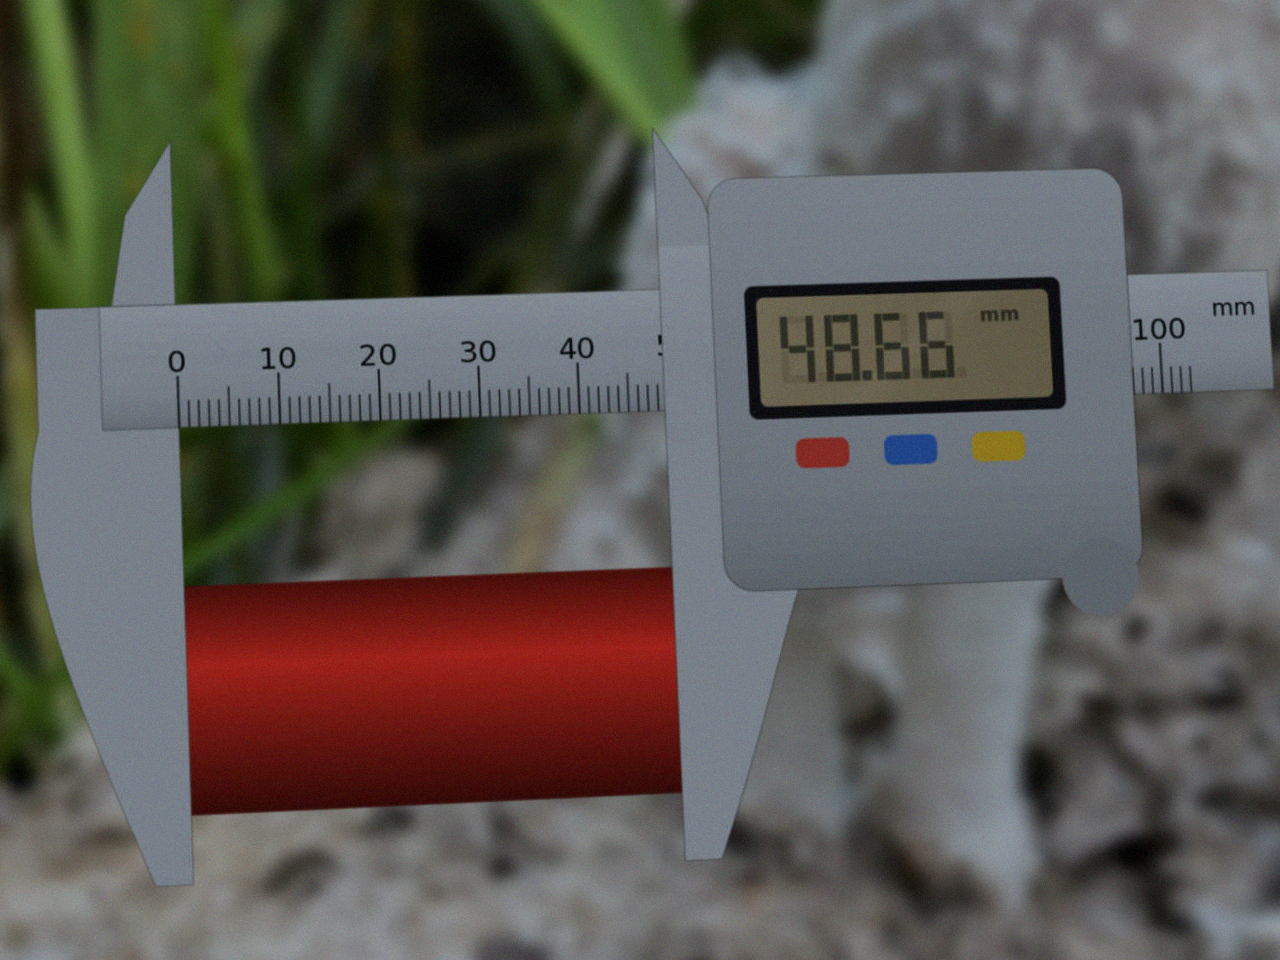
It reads value=48.66 unit=mm
